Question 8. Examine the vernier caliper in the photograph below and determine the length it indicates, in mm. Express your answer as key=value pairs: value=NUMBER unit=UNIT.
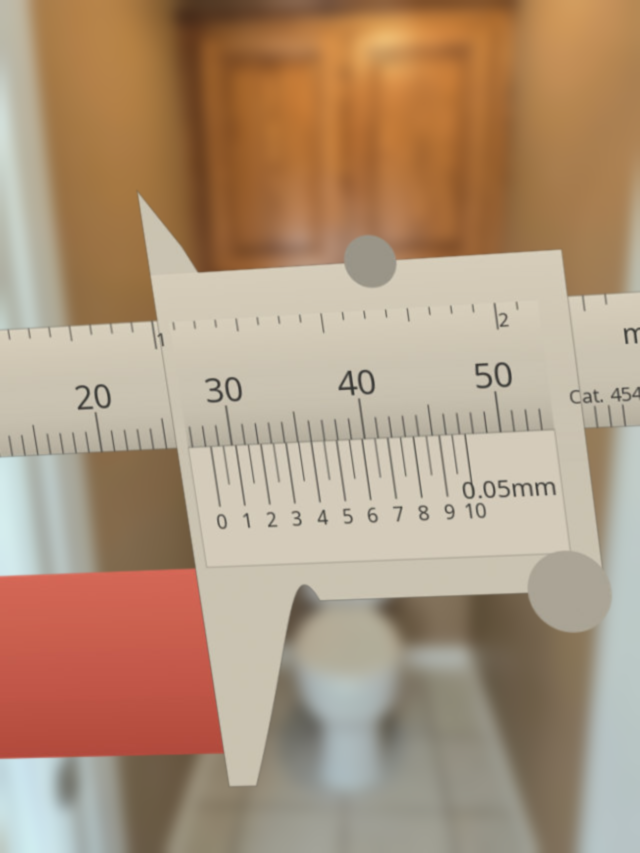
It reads value=28.4 unit=mm
